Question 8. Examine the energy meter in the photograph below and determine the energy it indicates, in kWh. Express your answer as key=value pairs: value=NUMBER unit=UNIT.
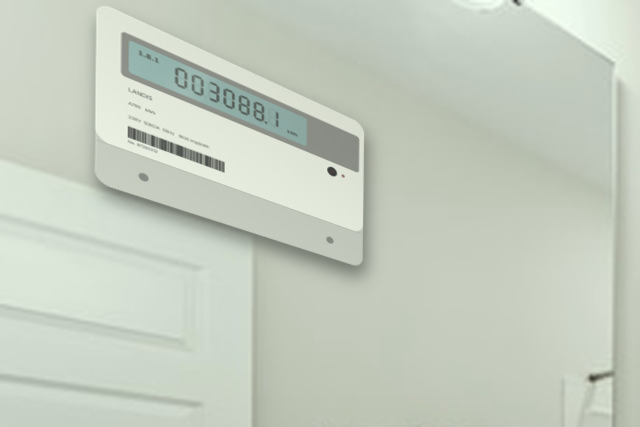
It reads value=3088.1 unit=kWh
